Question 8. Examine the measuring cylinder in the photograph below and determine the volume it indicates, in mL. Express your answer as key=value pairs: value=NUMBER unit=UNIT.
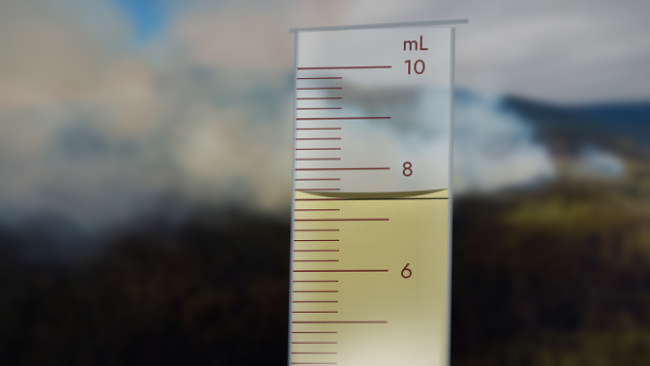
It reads value=7.4 unit=mL
